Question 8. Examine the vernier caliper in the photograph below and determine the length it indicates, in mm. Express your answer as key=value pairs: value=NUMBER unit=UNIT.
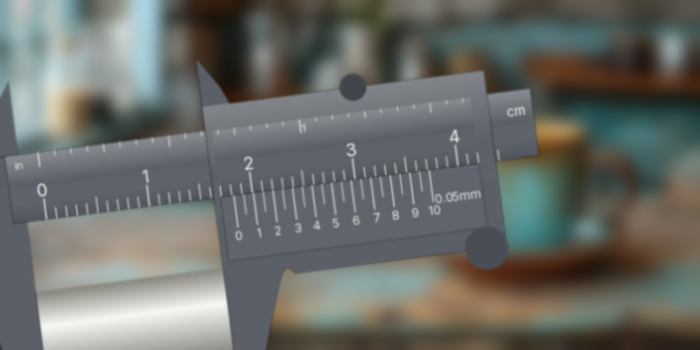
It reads value=18.2 unit=mm
